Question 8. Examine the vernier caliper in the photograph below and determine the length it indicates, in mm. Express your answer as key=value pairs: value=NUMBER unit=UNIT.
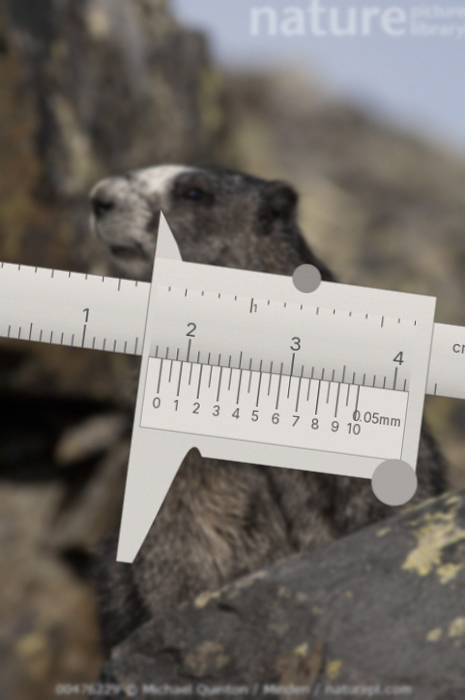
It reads value=17.6 unit=mm
